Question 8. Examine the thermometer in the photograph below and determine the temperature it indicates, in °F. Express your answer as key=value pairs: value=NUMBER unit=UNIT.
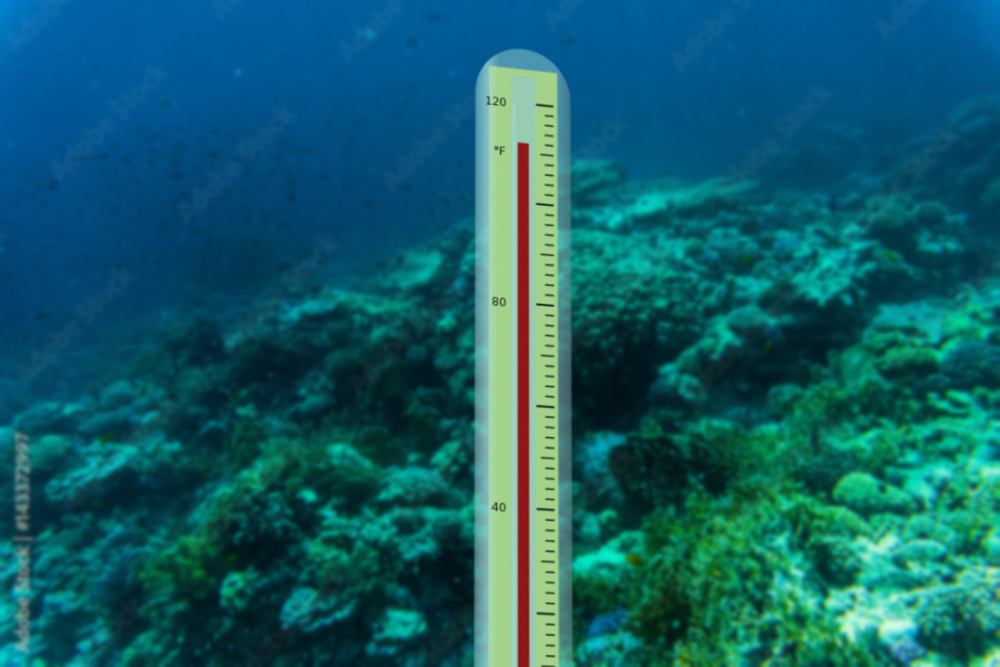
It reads value=112 unit=°F
